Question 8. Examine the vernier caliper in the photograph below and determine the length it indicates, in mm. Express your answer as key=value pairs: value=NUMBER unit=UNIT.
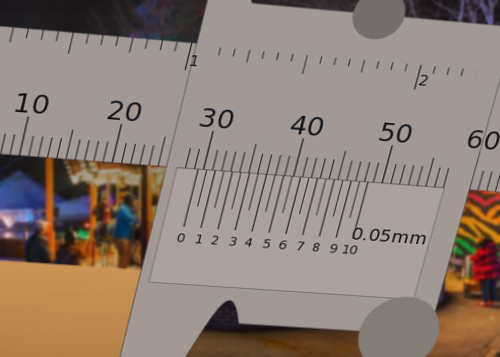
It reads value=29.4 unit=mm
